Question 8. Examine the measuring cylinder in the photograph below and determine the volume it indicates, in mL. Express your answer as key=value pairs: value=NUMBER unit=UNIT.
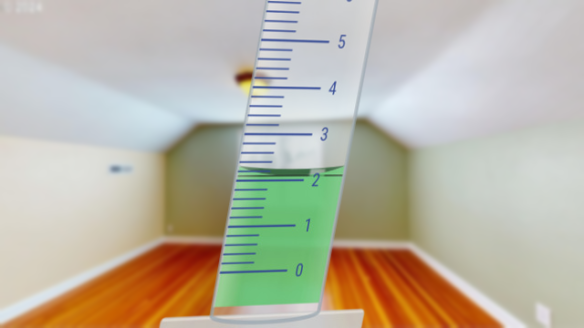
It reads value=2.1 unit=mL
